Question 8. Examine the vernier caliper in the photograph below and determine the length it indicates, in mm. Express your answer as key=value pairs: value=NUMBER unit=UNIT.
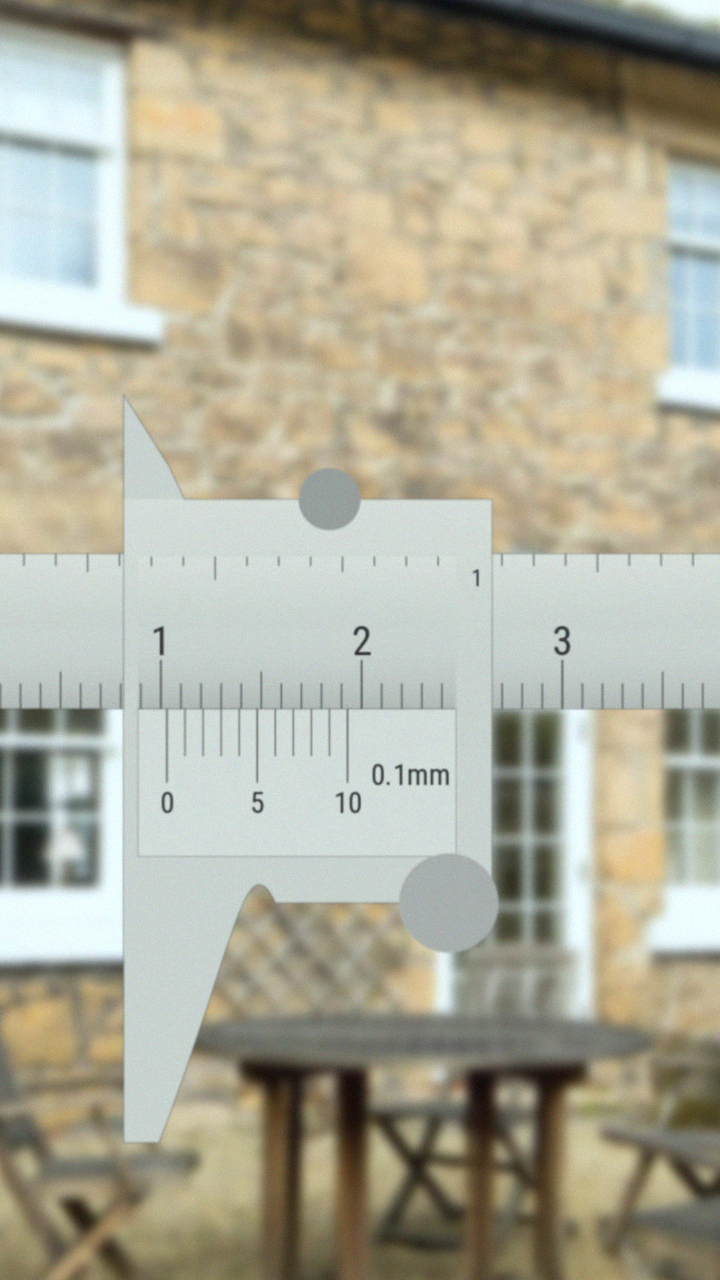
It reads value=10.3 unit=mm
